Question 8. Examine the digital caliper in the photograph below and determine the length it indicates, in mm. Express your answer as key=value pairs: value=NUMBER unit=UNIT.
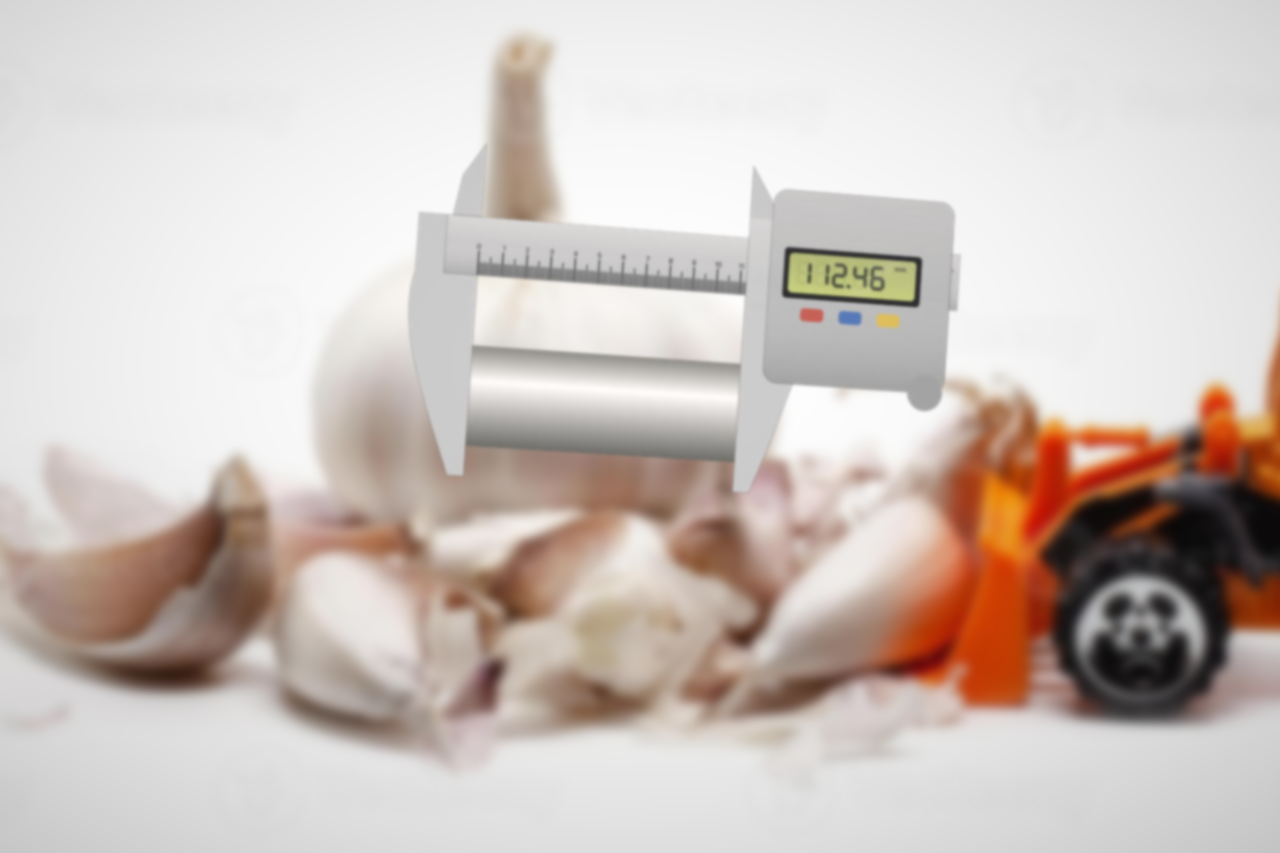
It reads value=112.46 unit=mm
